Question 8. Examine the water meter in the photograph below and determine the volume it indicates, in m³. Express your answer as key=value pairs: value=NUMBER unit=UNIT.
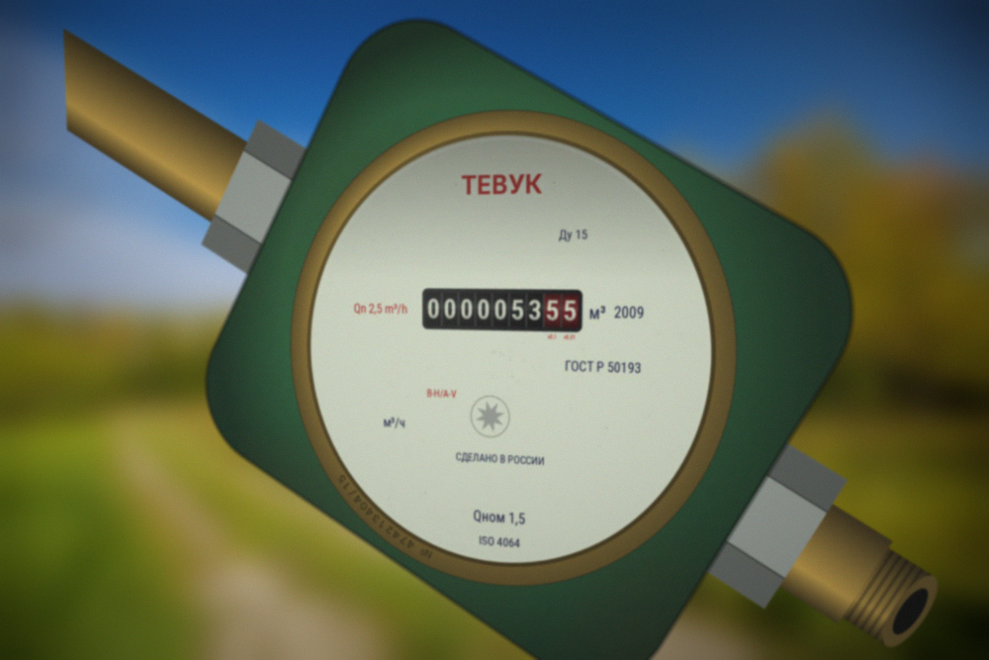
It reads value=53.55 unit=m³
